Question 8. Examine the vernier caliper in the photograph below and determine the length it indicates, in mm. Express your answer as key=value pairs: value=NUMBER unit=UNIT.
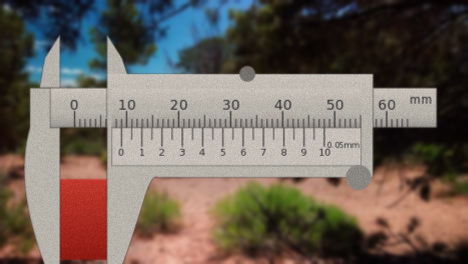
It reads value=9.0 unit=mm
